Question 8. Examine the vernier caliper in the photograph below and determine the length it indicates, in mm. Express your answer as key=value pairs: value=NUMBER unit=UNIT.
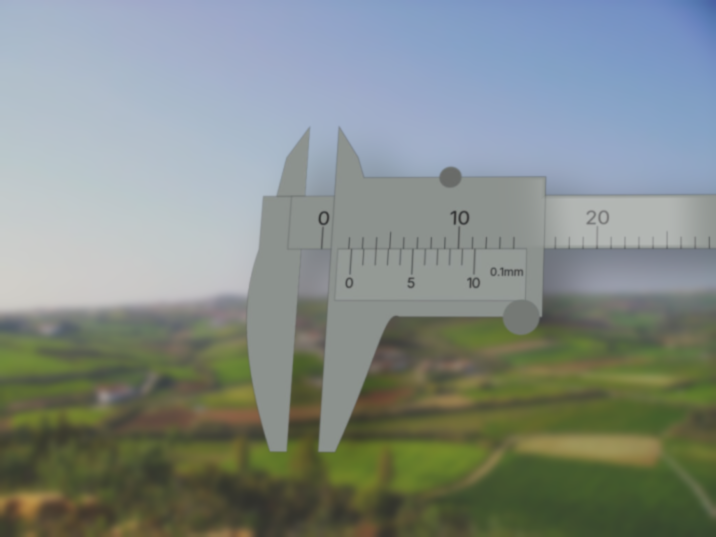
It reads value=2.2 unit=mm
